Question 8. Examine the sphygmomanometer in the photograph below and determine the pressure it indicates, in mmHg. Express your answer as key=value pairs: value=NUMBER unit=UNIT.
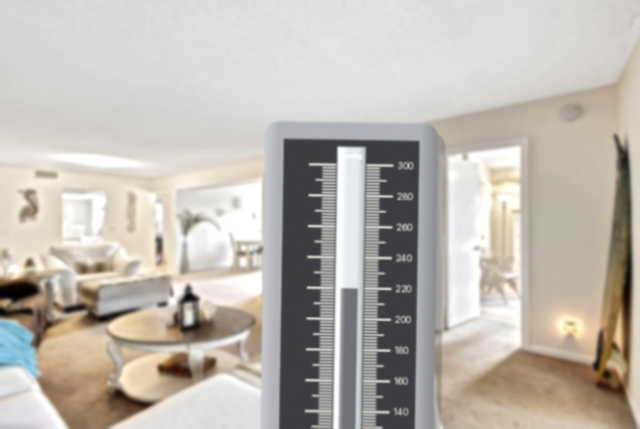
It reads value=220 unit=mmHg
